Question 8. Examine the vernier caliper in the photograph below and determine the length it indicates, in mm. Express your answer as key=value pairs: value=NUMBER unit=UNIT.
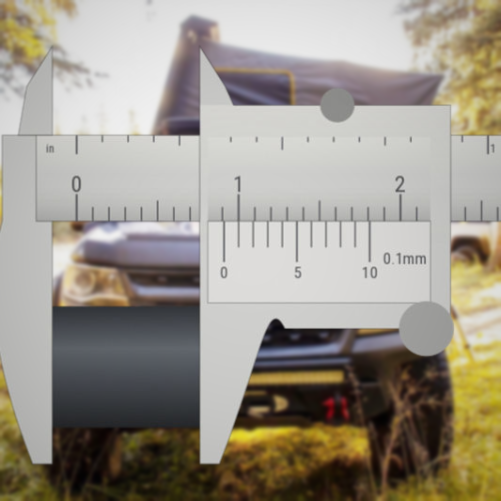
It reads value=9.1 unit=mm
